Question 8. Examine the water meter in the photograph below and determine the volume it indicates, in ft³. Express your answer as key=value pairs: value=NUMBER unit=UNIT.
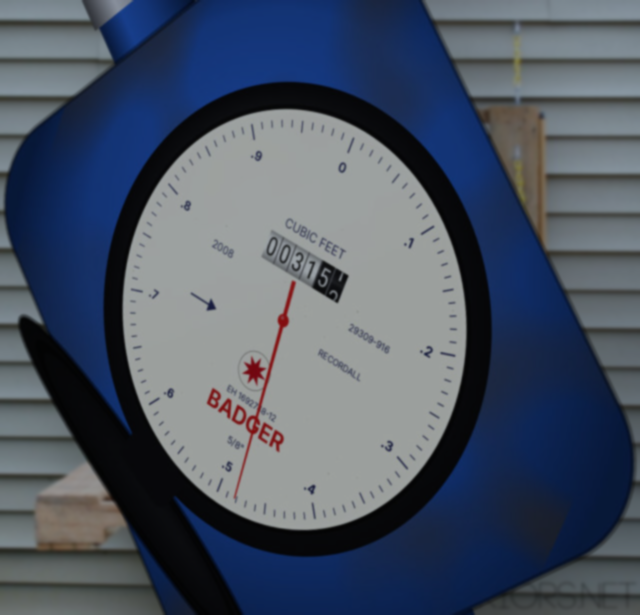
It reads value=3151.48 unit=ft³
